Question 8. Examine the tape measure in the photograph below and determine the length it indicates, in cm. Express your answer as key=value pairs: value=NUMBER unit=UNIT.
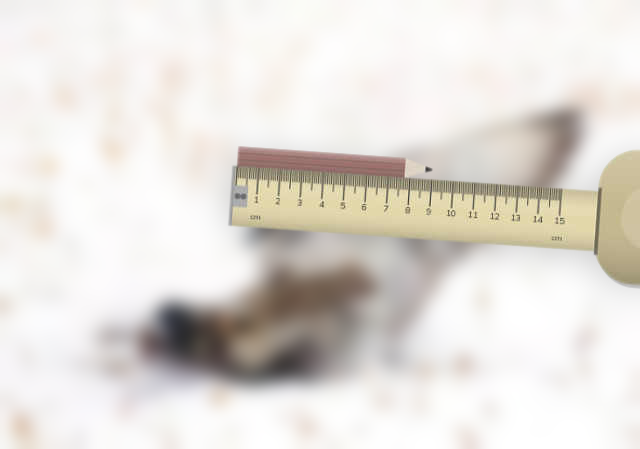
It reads value=9 unit=cm
